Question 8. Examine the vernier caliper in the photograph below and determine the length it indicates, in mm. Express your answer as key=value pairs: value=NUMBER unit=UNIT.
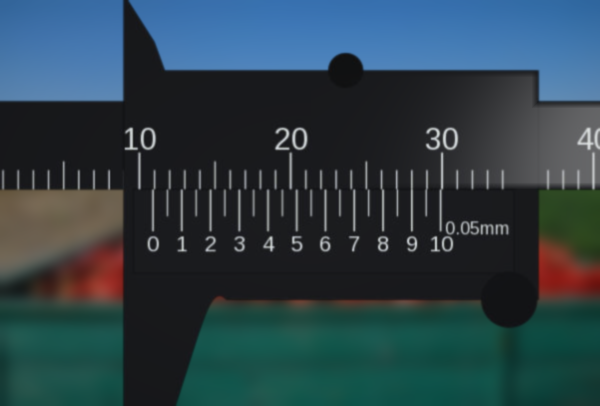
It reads value=10.9 unit=mm
